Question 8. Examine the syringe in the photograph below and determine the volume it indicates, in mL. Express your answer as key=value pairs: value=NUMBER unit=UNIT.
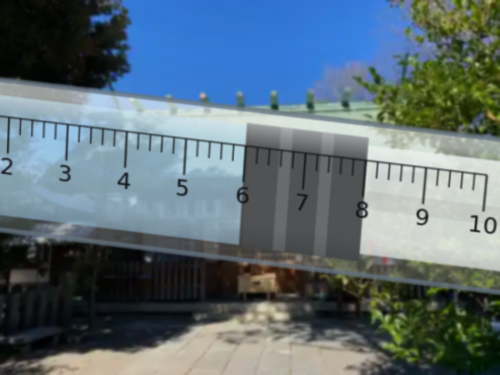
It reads value=6 unit=mL
